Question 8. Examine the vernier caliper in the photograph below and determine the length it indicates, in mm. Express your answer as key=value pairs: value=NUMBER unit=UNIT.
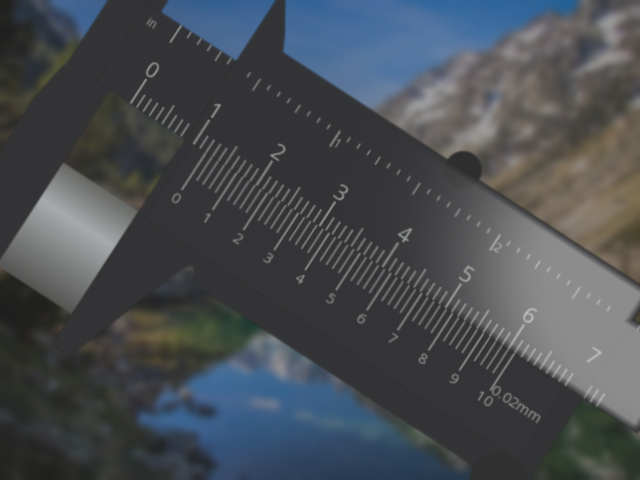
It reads value=12.0 unit=mm
